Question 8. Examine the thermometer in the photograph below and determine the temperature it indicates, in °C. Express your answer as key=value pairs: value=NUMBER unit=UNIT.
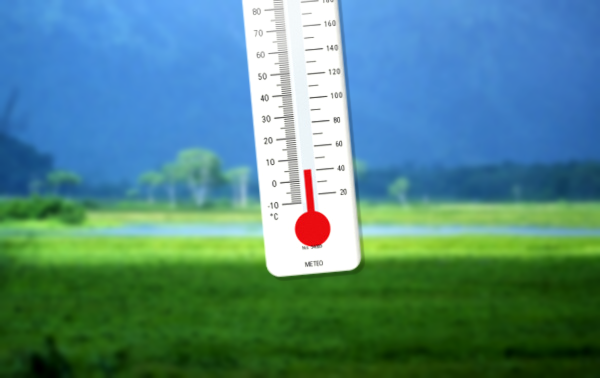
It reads value=5 unit=°C
